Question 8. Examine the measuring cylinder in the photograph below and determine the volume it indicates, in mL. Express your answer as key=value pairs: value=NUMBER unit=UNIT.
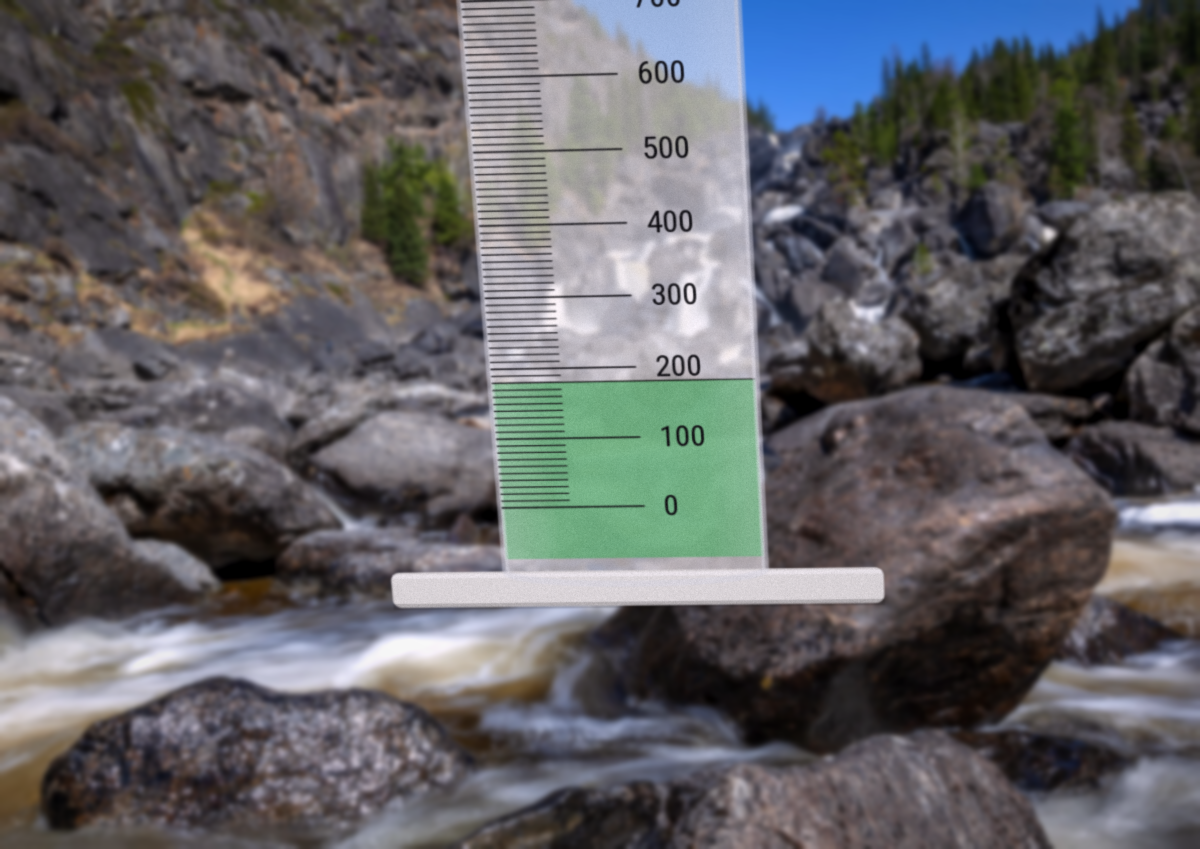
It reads value=180 unit=mL
